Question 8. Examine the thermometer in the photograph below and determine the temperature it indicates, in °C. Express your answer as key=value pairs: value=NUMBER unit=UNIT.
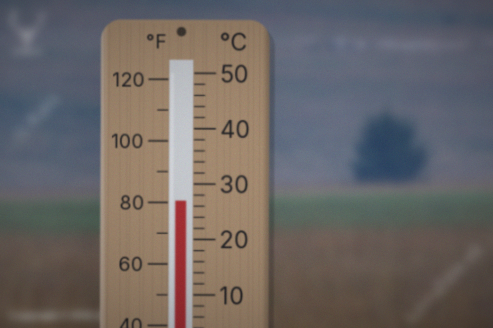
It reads value=27 unit=°C
